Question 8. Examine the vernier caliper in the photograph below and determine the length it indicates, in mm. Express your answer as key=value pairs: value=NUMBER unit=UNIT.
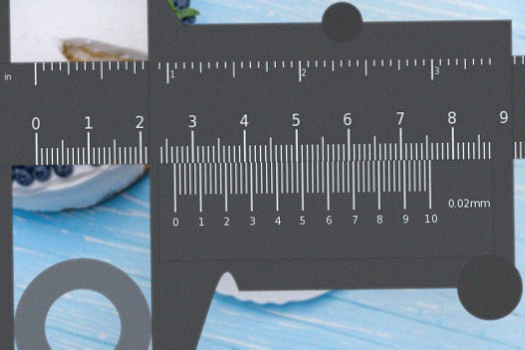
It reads value=26.5 unit=mm
